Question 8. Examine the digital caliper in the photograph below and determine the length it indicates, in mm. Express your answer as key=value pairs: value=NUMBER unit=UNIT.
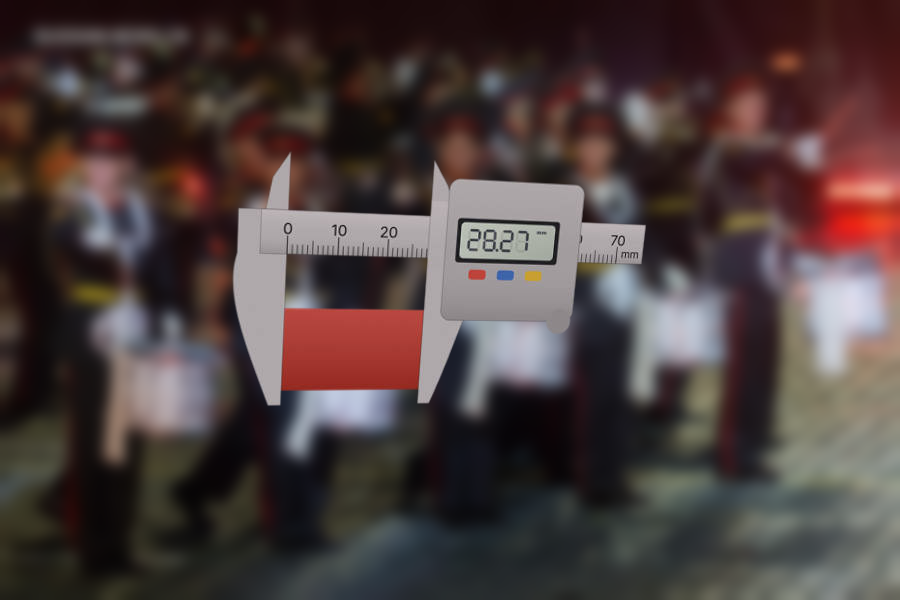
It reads value=28.27 unit=mm
